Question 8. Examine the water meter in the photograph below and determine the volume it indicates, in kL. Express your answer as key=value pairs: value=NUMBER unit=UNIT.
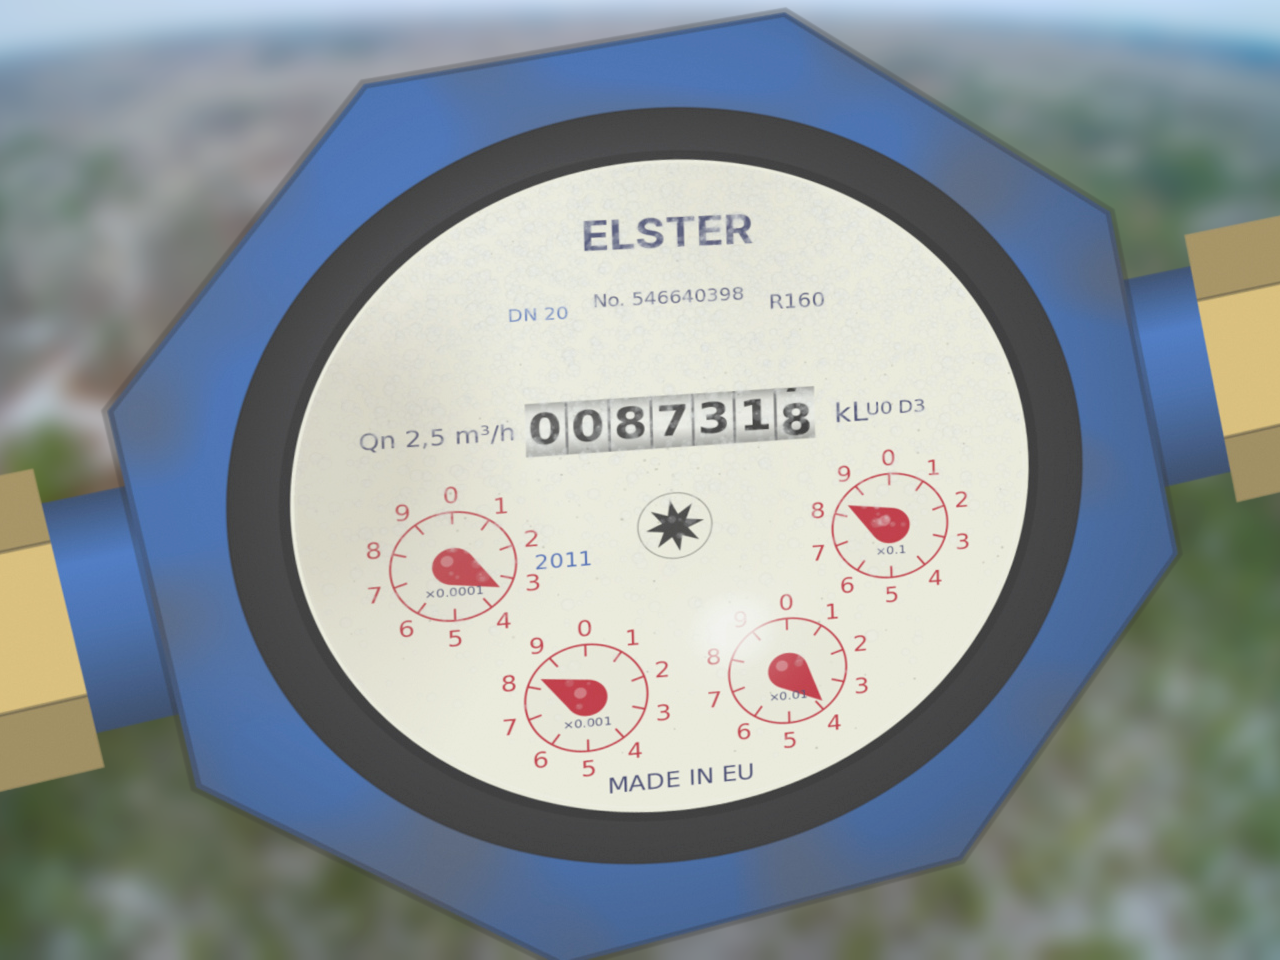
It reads value=87317.8383 unit=kL
